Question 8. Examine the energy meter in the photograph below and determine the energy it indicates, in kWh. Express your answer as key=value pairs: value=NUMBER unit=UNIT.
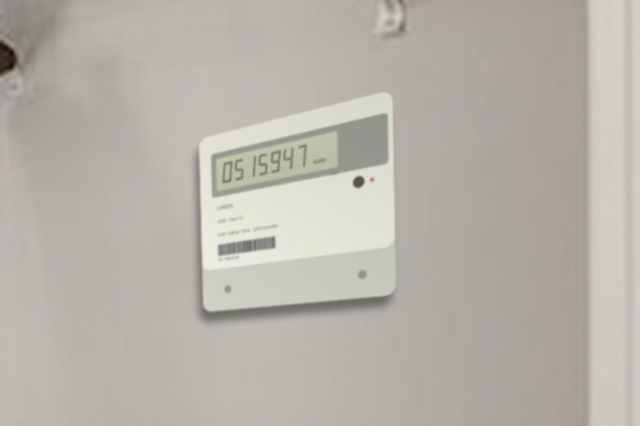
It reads value=515947 unit=kWh
